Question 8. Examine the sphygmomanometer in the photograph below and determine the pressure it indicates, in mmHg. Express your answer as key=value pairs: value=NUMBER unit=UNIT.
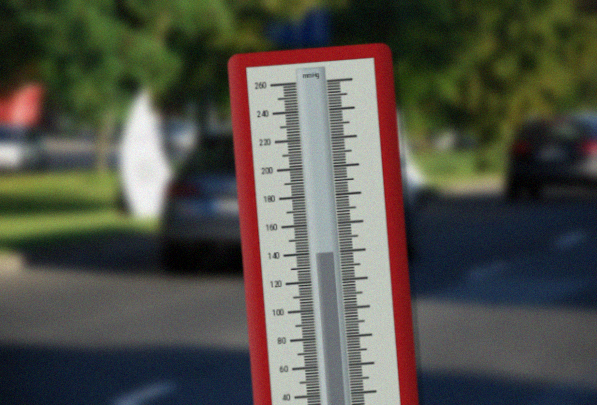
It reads value=140 unit=mmHg
